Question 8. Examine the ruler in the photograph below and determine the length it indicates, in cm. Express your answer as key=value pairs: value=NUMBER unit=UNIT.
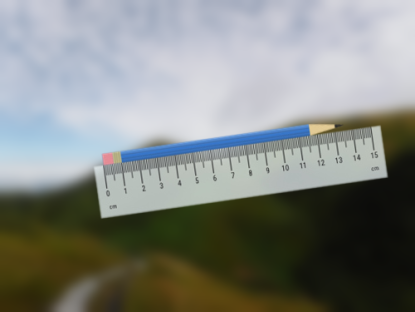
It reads value=13.5 unit=cm
